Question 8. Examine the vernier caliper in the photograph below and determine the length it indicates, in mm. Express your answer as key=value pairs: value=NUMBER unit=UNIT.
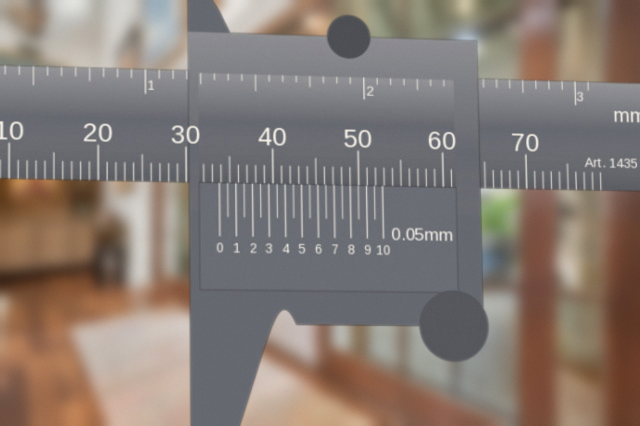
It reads value=33.8 unit=mm
